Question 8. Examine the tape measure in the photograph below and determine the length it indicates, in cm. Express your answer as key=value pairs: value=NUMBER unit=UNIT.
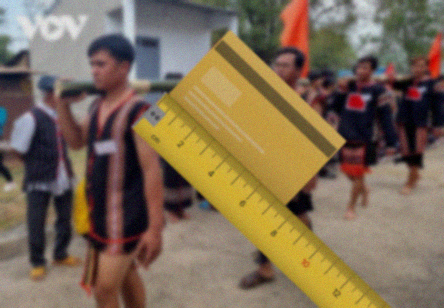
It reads value=7.5 unit=cm
